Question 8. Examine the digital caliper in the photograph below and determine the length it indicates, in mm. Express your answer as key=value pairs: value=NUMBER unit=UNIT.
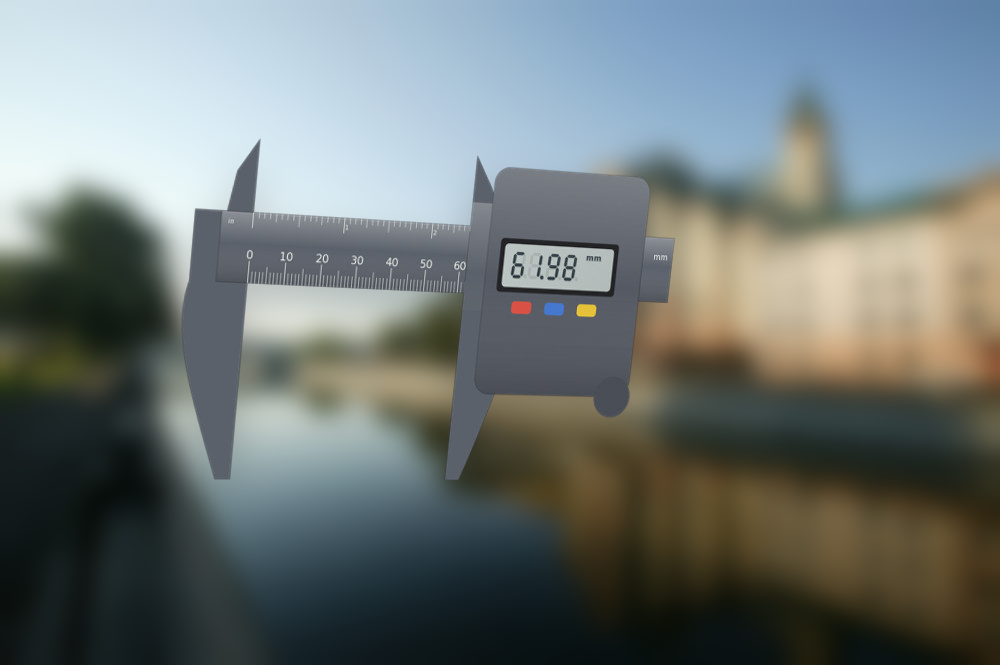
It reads value=61.98 unit=mm
